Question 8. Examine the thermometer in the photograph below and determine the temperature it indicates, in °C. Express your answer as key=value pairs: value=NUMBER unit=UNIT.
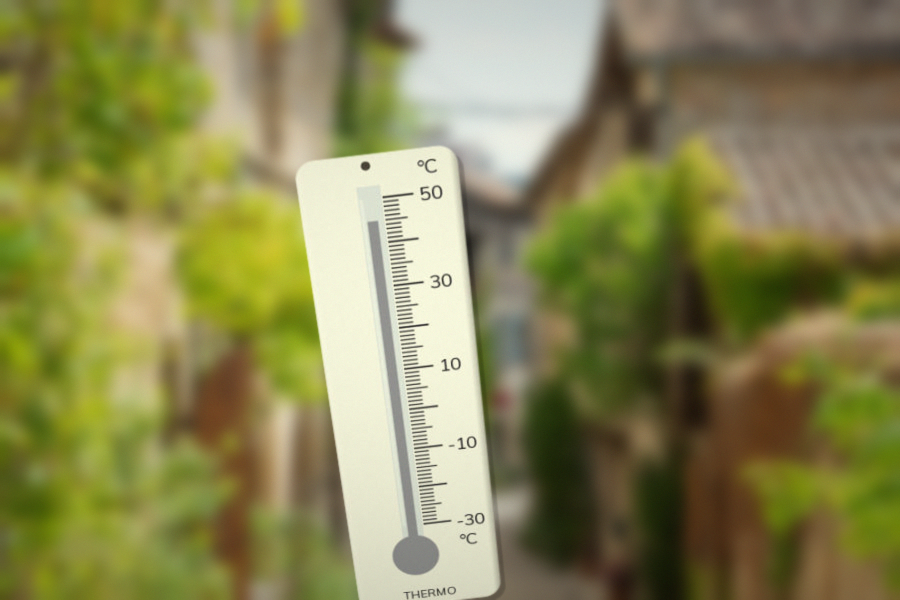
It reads value=45 unit=°C
